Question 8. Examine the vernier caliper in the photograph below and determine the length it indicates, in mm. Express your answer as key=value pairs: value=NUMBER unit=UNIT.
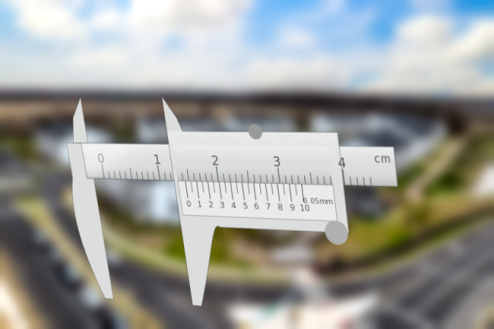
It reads value=14.4 unit=mm
